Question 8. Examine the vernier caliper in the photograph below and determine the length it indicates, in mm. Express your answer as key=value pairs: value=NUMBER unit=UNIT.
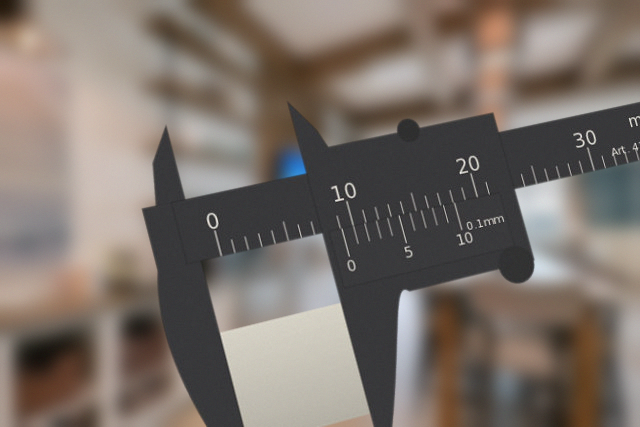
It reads value=9.1 unit=mm
